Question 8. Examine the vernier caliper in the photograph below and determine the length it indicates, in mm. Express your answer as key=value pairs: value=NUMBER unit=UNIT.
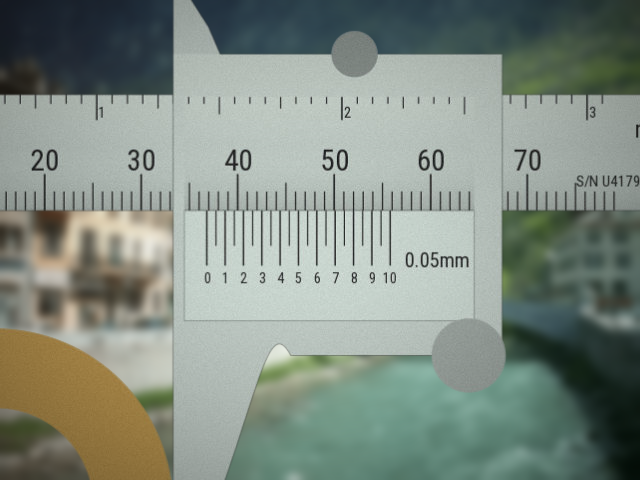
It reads value=36.8 unit=mm
